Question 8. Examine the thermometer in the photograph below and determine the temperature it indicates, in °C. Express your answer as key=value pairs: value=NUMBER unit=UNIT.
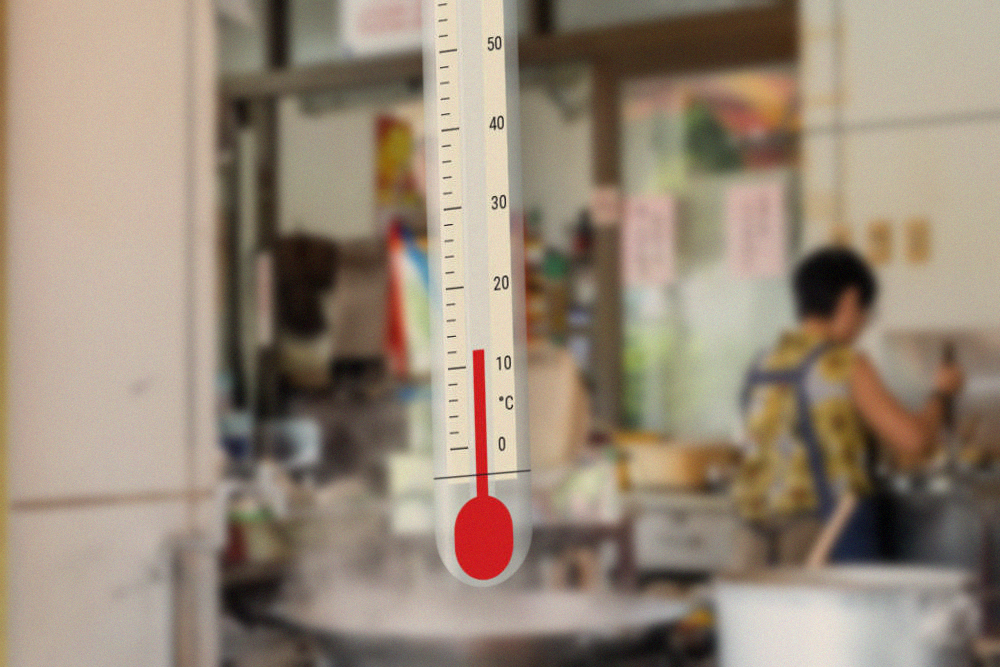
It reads value=12 unit=°C
